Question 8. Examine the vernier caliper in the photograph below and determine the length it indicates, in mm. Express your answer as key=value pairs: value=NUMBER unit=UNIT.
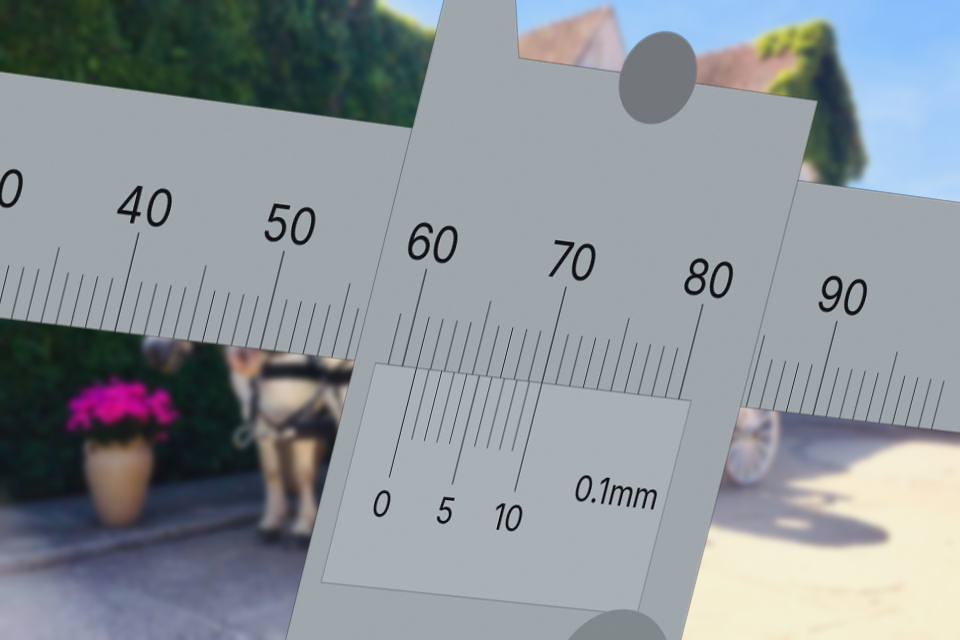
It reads value=61.0 unit=mm
